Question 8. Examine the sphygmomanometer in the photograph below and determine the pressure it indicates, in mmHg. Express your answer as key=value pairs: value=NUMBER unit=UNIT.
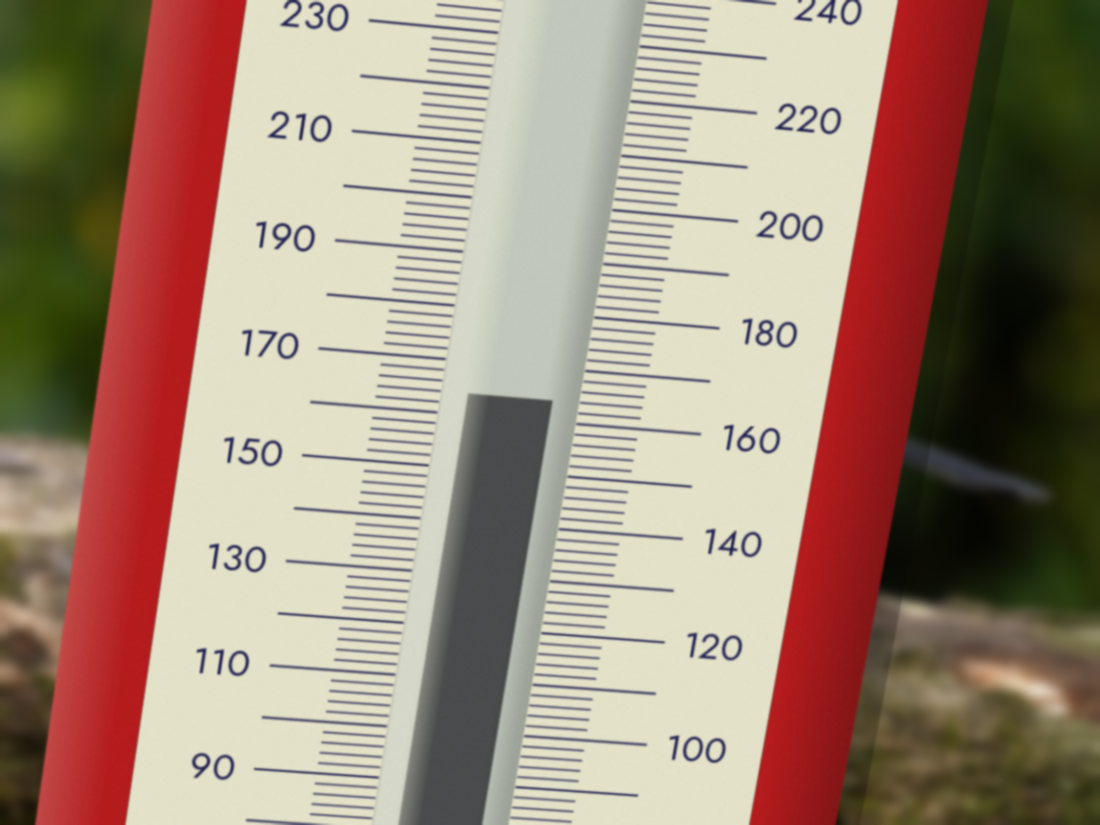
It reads value=164 unit=mmHg
